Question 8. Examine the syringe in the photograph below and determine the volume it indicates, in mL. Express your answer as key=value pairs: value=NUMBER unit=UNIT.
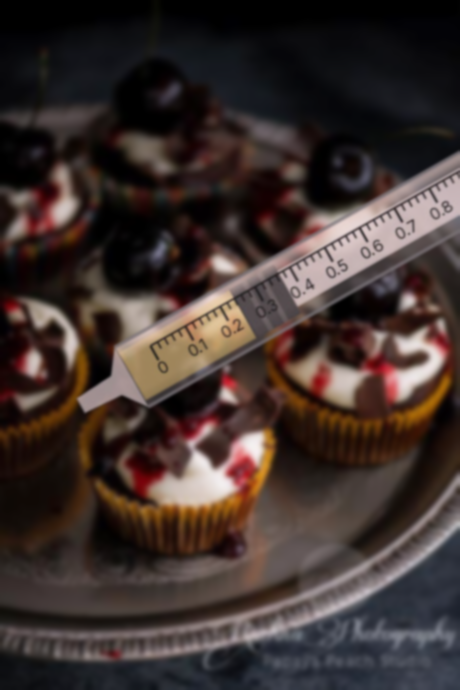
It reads value=0.24 unit=mL
